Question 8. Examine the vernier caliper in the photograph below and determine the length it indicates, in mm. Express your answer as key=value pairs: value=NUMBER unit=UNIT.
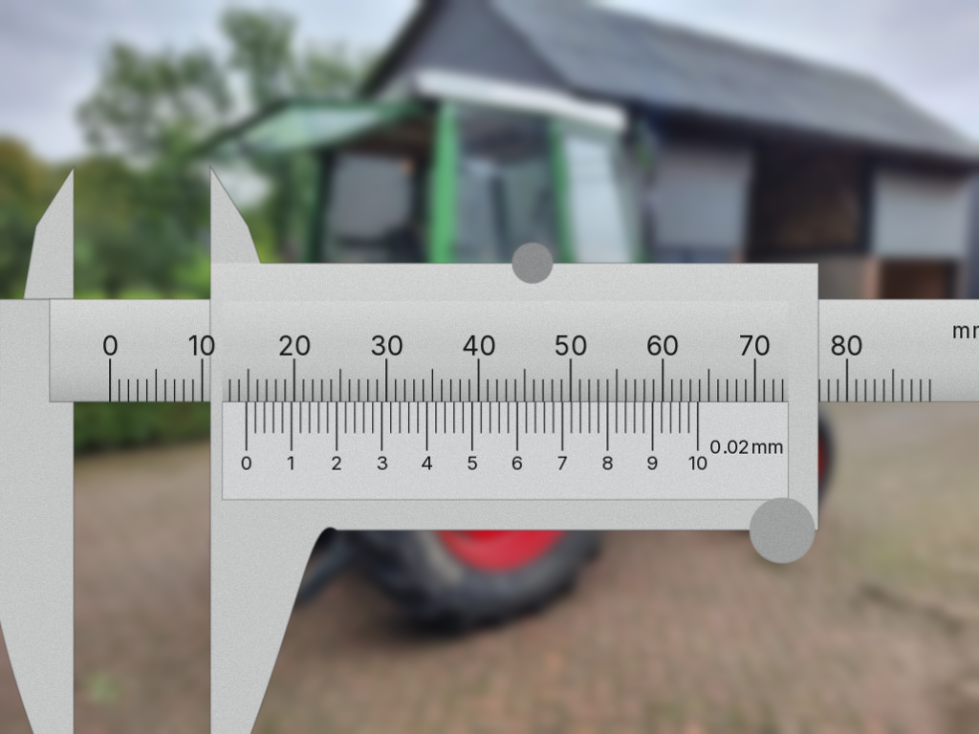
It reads value=14.8 unit=mm
